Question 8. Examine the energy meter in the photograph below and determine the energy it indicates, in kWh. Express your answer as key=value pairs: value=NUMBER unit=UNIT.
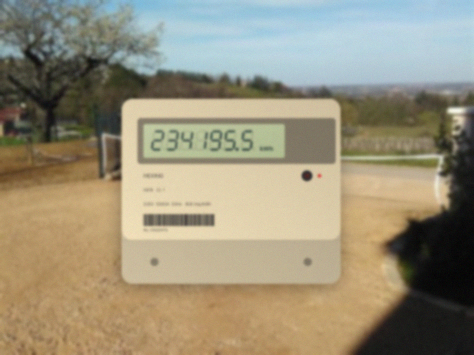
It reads value=234195.5 unit=kWh
